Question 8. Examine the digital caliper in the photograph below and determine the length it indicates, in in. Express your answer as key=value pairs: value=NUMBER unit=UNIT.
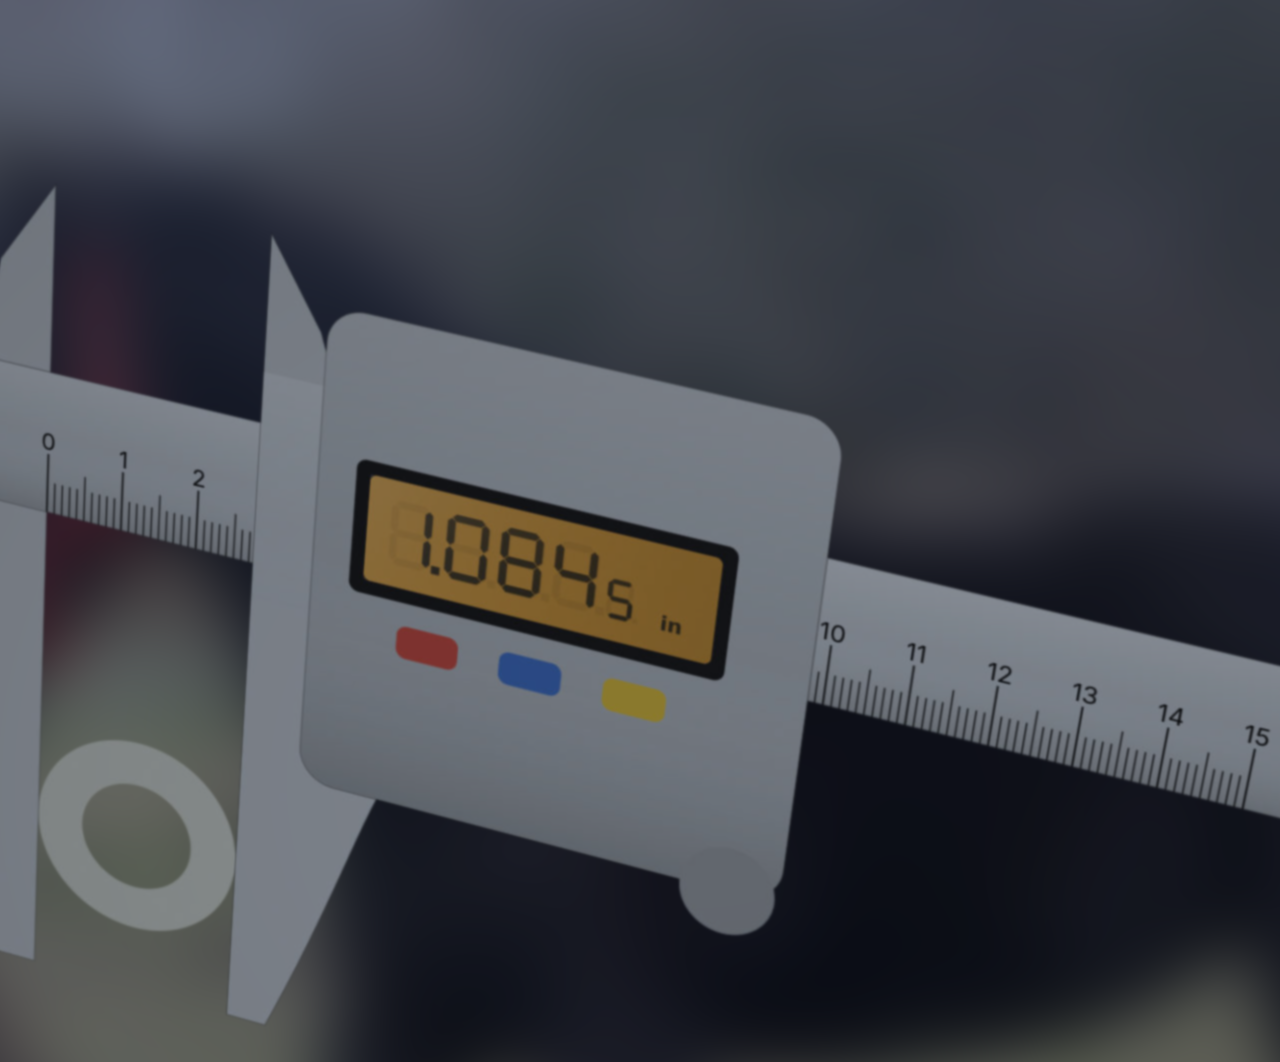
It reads value=1.0845 unit=in
